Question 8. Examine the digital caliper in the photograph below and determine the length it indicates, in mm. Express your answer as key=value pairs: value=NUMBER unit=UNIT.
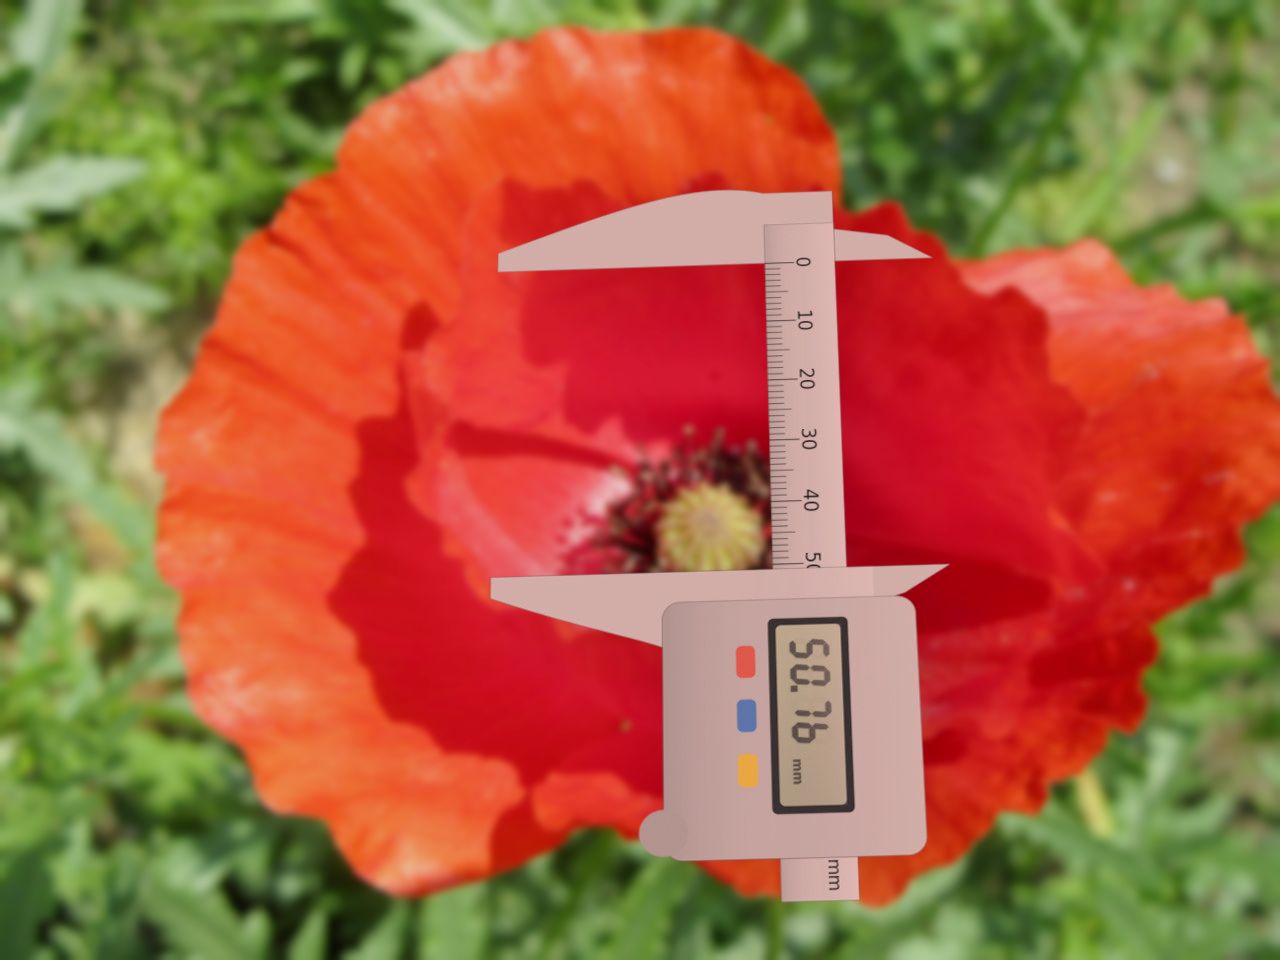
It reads value=50.76 unit=mm
